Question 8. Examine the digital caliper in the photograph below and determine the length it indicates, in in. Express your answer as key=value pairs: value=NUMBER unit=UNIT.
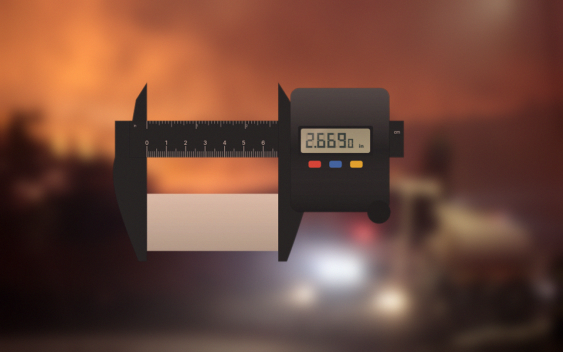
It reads value=2.6690 unit=in
